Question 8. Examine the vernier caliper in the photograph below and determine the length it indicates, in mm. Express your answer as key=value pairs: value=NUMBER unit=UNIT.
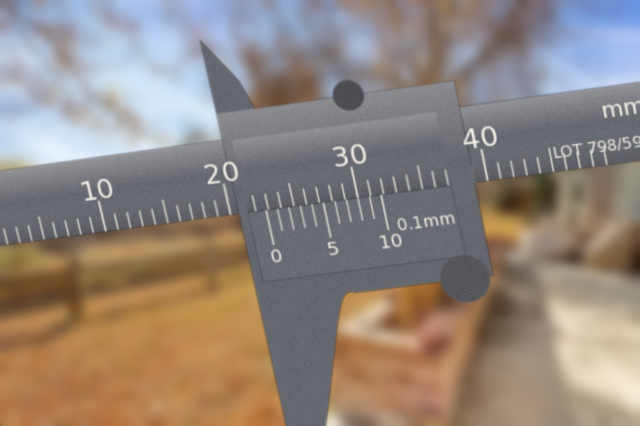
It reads value=22.8 unit=mm
